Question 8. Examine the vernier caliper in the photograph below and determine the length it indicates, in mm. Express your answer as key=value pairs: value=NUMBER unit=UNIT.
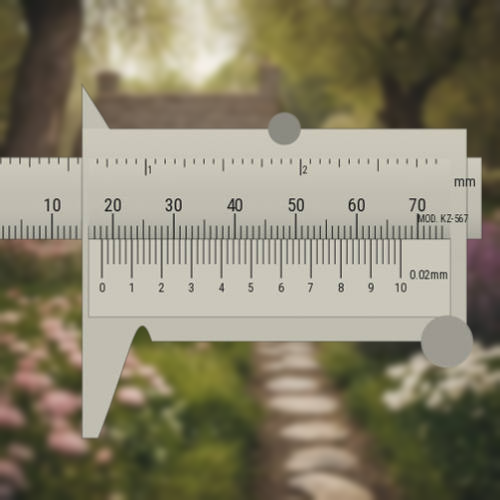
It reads value=18.2 unit=mm
